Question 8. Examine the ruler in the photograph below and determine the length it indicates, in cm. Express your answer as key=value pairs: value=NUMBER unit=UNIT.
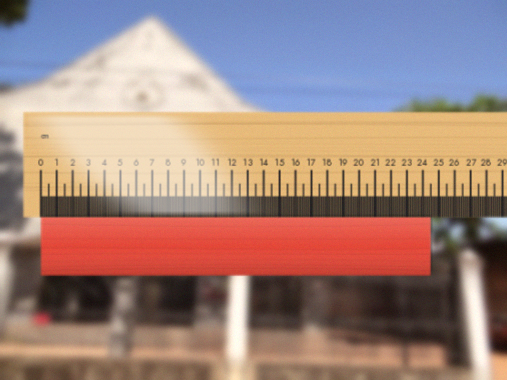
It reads value=24.5 unit=cm
